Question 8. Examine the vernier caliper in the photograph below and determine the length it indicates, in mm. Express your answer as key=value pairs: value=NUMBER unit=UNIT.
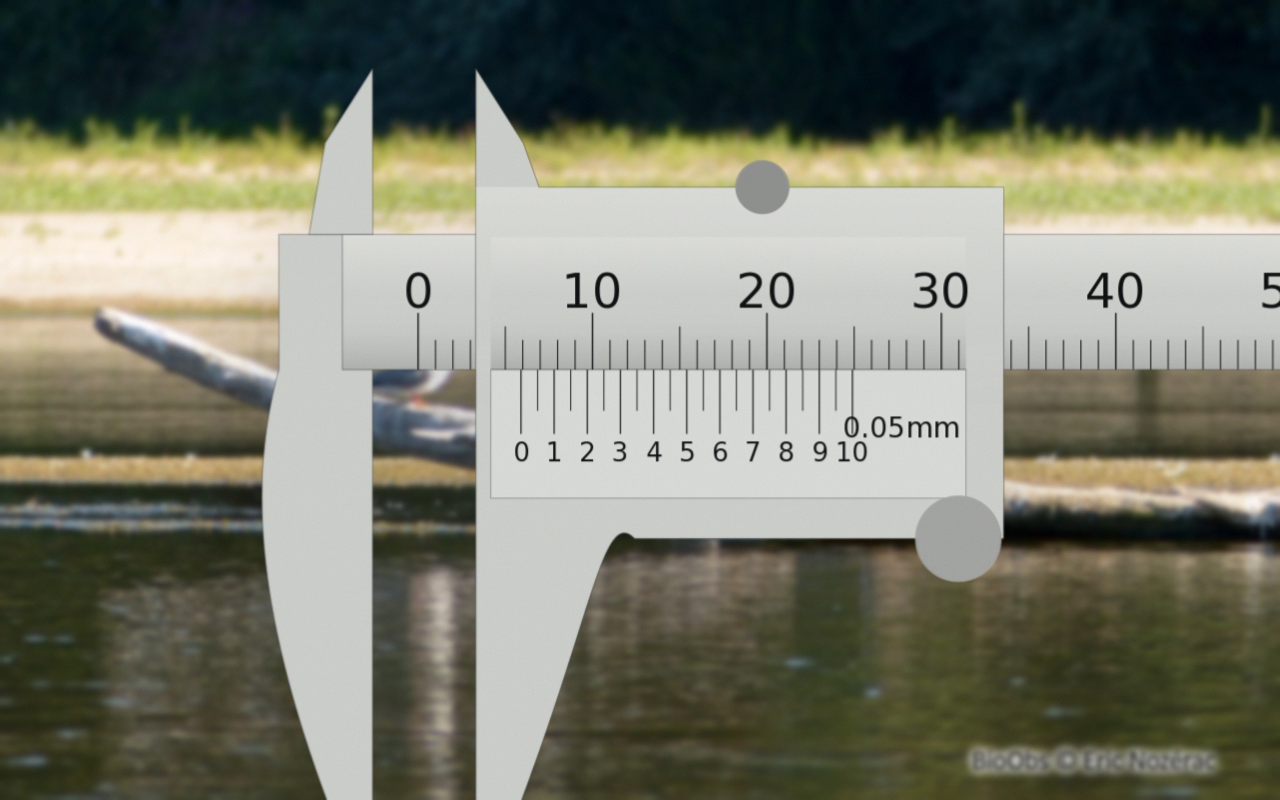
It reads value=5.9 unit=mm
